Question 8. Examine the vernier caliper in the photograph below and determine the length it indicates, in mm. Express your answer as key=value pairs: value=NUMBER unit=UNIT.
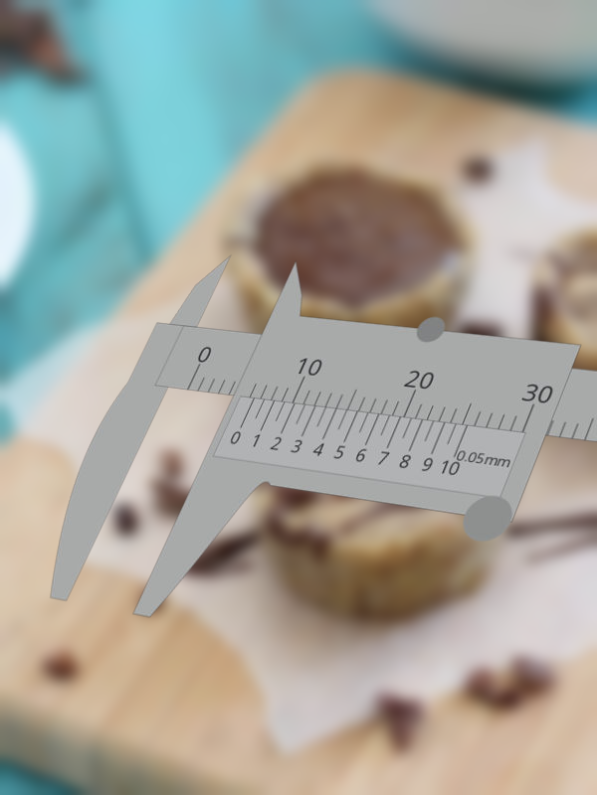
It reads value=6.4 unit=mm
